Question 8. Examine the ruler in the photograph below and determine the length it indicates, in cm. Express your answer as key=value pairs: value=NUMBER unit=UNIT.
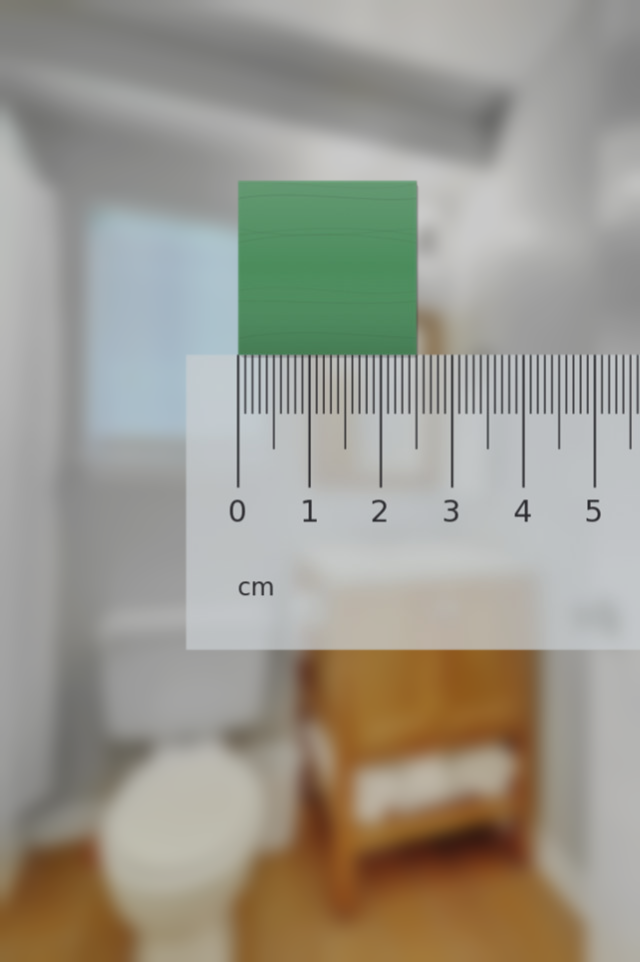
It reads value=2.5 unit=cm
